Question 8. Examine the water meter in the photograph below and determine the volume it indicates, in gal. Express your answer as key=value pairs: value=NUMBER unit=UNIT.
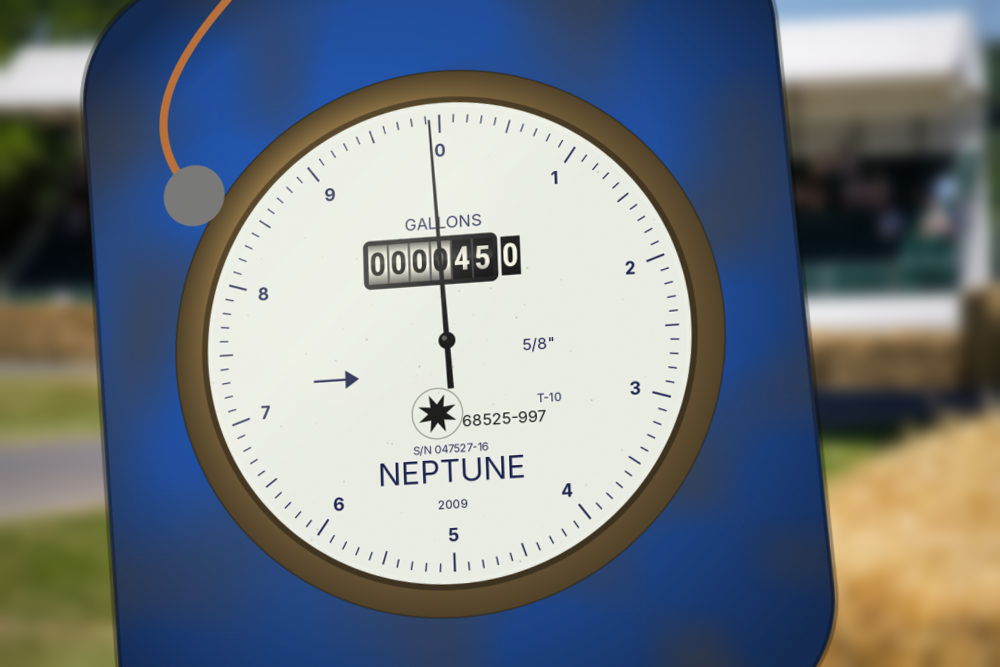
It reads value=449.9 unit=gal
